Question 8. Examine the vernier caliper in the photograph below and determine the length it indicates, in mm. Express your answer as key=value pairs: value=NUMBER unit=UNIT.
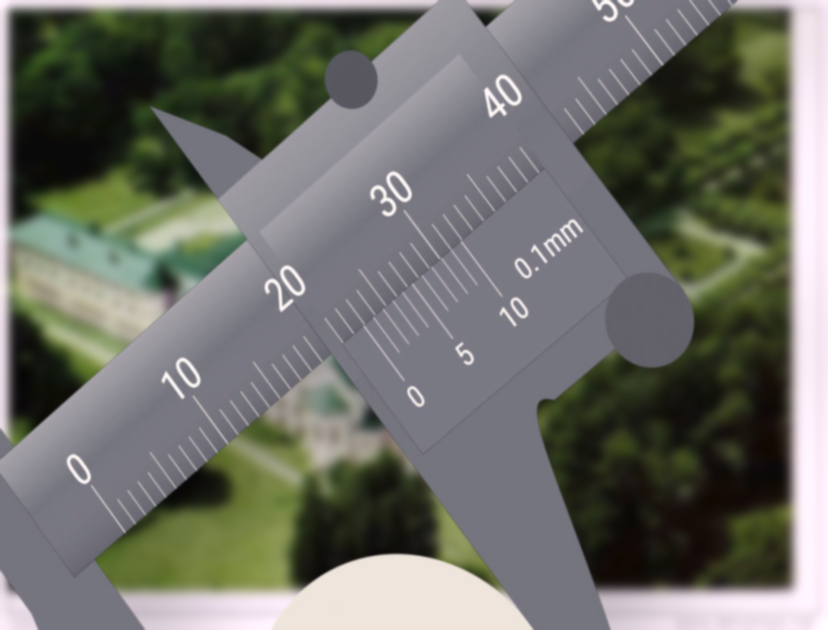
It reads value=22.9 unit=mm
